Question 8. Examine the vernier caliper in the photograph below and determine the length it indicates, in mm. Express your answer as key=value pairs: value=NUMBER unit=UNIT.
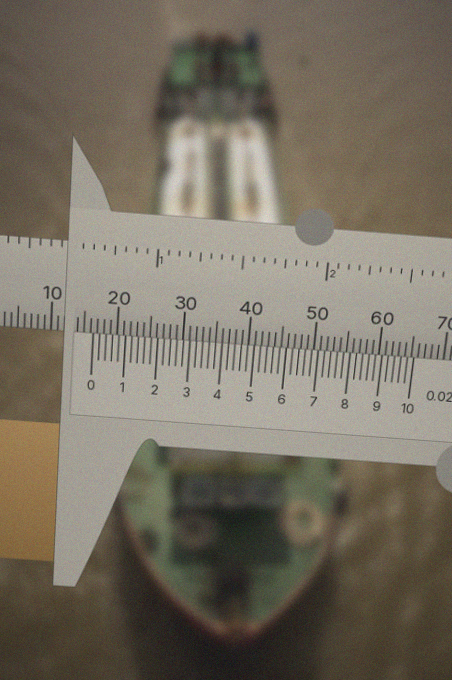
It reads value=16.4 unit=mm
